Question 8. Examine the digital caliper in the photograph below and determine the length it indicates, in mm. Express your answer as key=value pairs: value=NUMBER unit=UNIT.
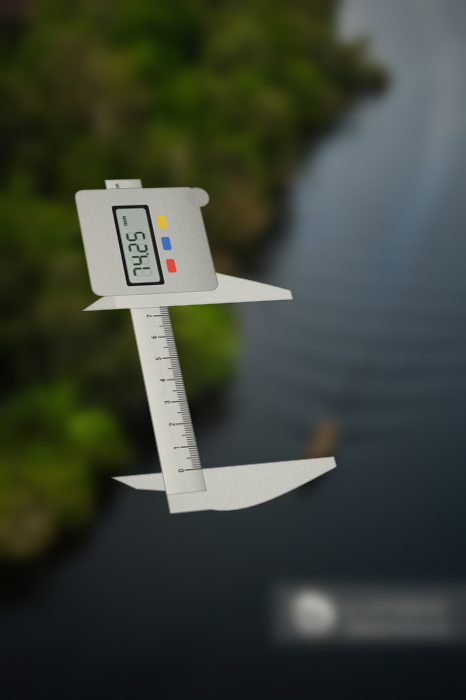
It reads value=74.25 unit=mm
